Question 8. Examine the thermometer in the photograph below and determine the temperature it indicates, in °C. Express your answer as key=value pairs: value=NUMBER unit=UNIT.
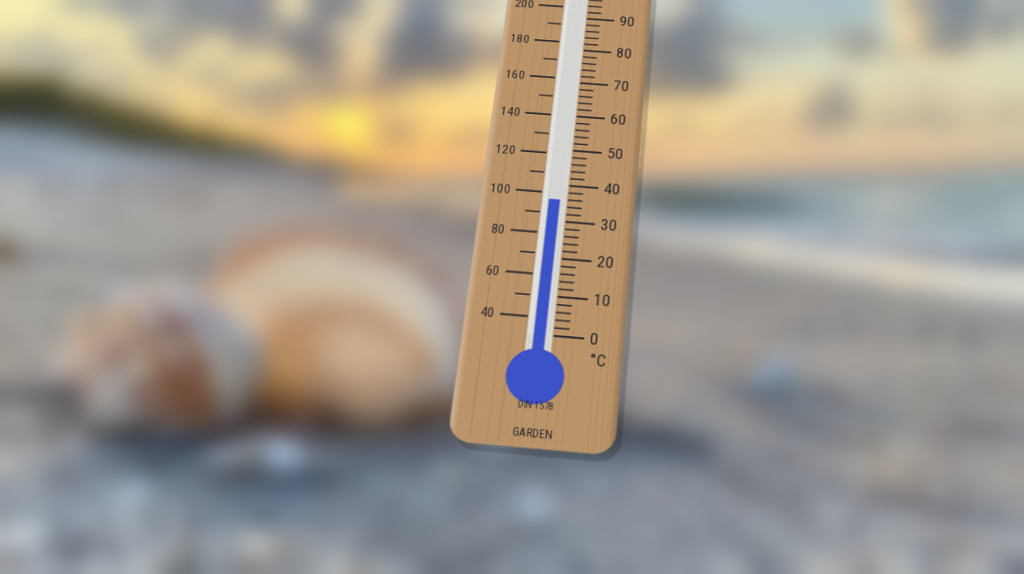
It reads value=36 unit=°C
